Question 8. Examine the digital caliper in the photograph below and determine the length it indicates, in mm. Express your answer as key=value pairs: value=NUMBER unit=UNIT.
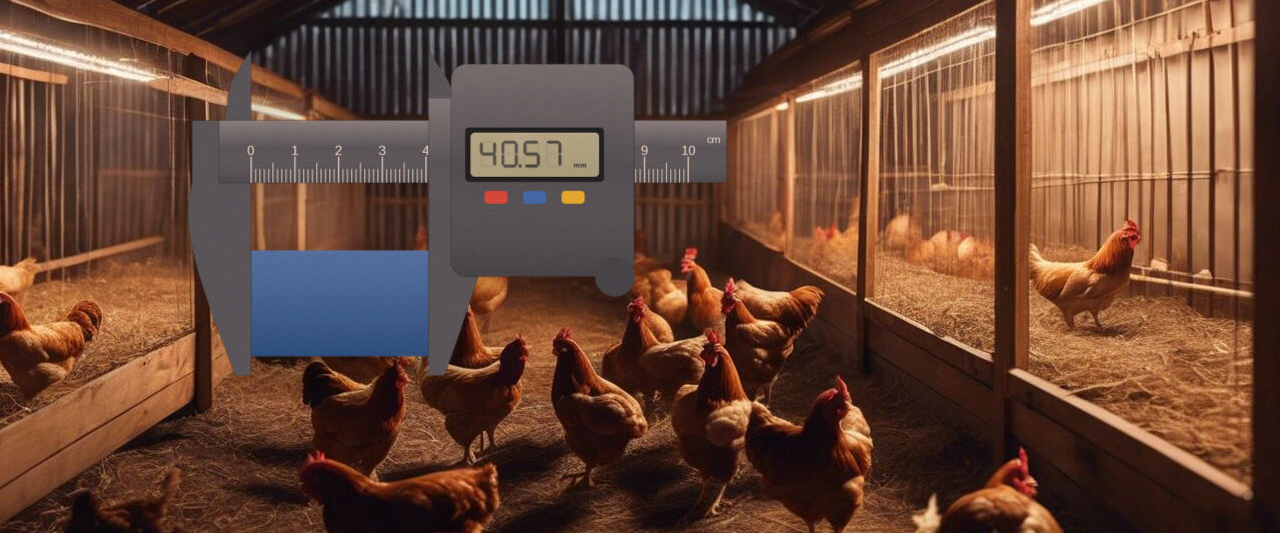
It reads value=40.57 unit=mm
